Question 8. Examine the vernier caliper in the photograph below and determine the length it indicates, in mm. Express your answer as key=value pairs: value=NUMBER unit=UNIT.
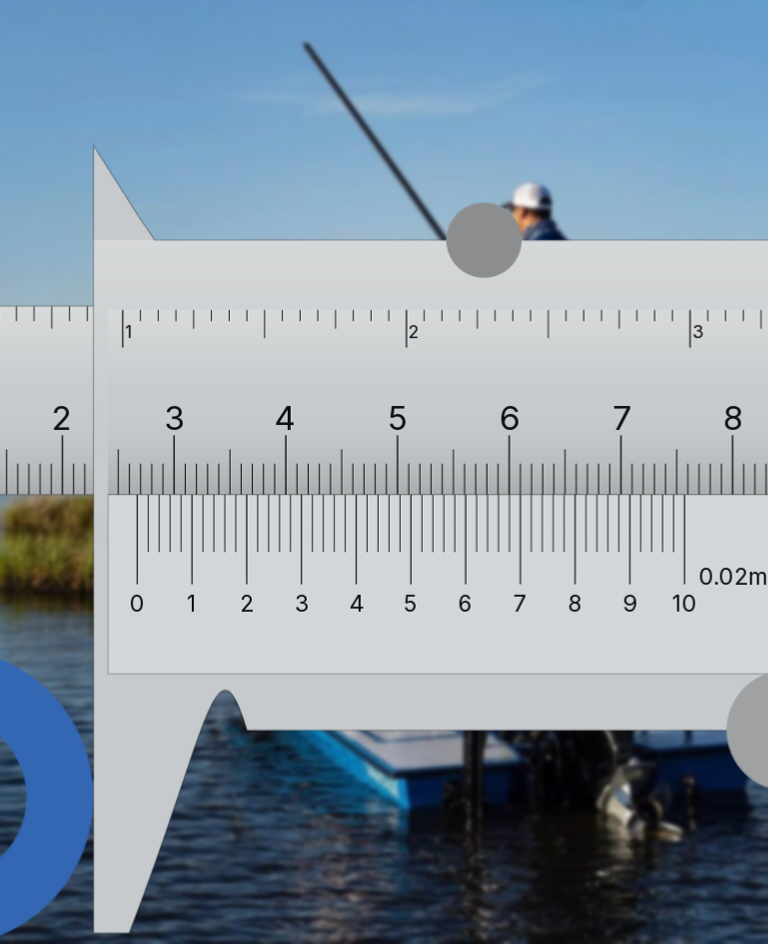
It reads value=26.7 unit=mm
